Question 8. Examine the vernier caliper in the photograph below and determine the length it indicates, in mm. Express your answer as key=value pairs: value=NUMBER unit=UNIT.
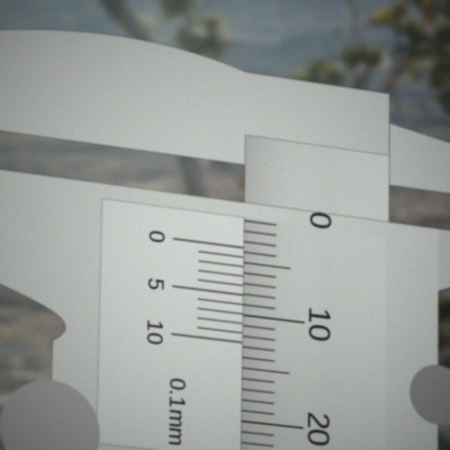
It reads value=3.6 unit=mm
